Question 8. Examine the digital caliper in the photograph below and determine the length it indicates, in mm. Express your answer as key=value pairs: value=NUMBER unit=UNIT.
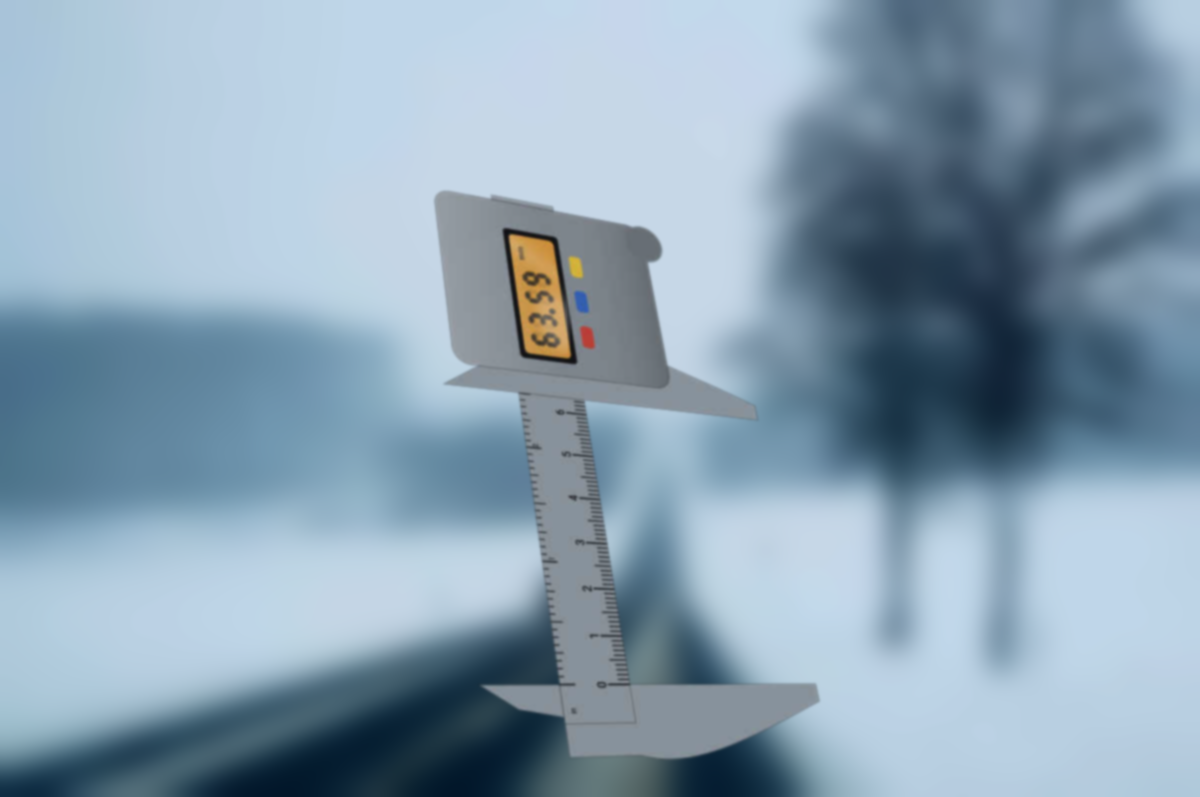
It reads value=63.59 unit=mm
